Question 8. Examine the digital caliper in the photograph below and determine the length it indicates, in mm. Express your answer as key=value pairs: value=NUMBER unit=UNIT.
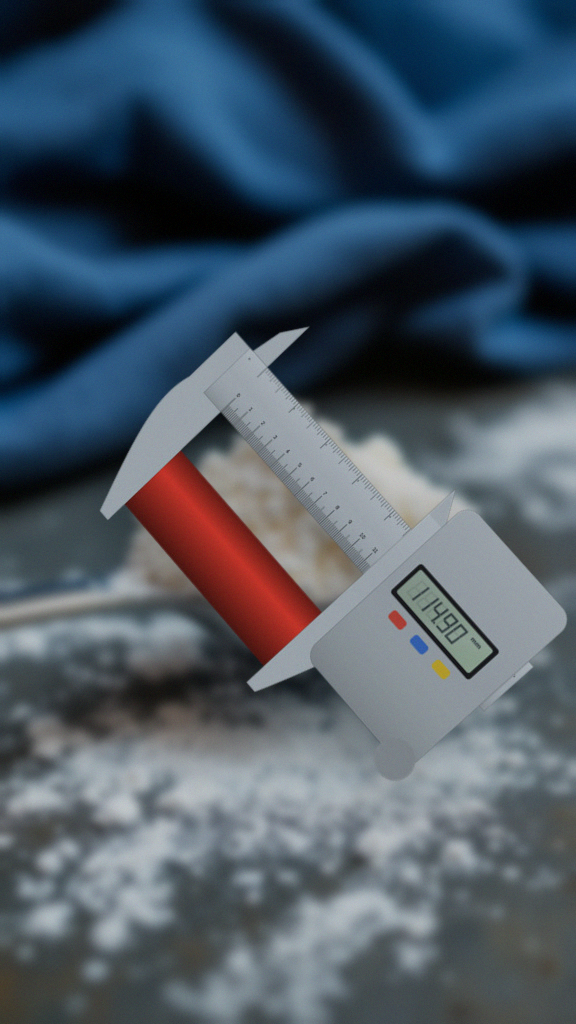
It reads value=114.90 unit=mm
